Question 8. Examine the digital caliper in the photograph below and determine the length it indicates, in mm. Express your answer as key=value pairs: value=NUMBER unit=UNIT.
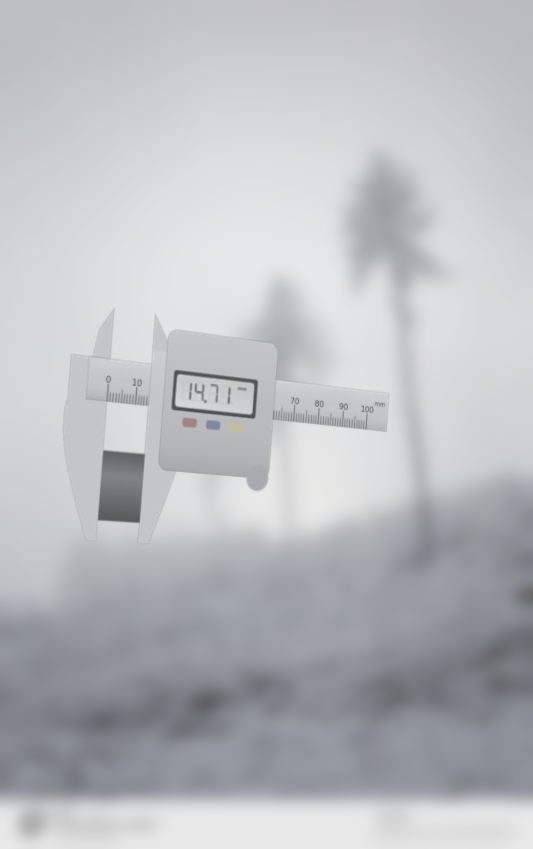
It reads value=14.71 unit=mm
